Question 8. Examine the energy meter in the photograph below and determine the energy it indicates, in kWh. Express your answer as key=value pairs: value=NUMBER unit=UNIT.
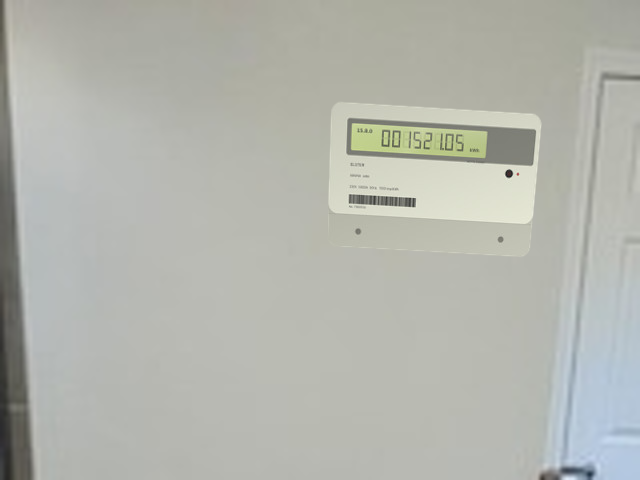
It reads value=1521.05 unit=kWh
